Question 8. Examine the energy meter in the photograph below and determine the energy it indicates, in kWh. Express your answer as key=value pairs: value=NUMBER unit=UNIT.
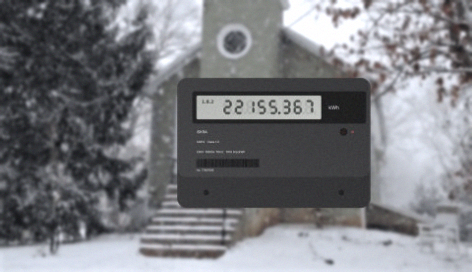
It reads value=22155.367 unit=kWh
